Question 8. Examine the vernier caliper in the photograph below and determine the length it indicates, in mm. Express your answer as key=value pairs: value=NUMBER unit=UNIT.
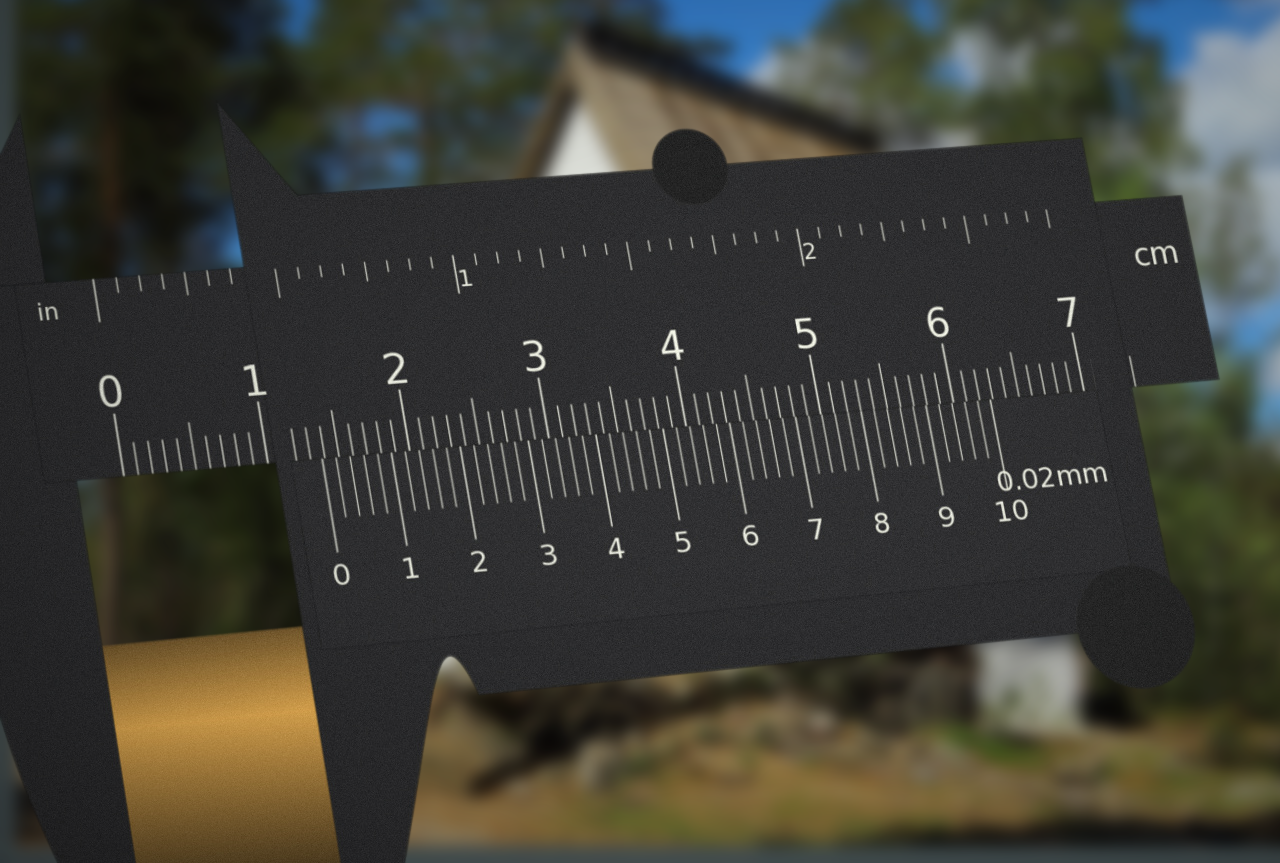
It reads value=13.8 unit=mm
